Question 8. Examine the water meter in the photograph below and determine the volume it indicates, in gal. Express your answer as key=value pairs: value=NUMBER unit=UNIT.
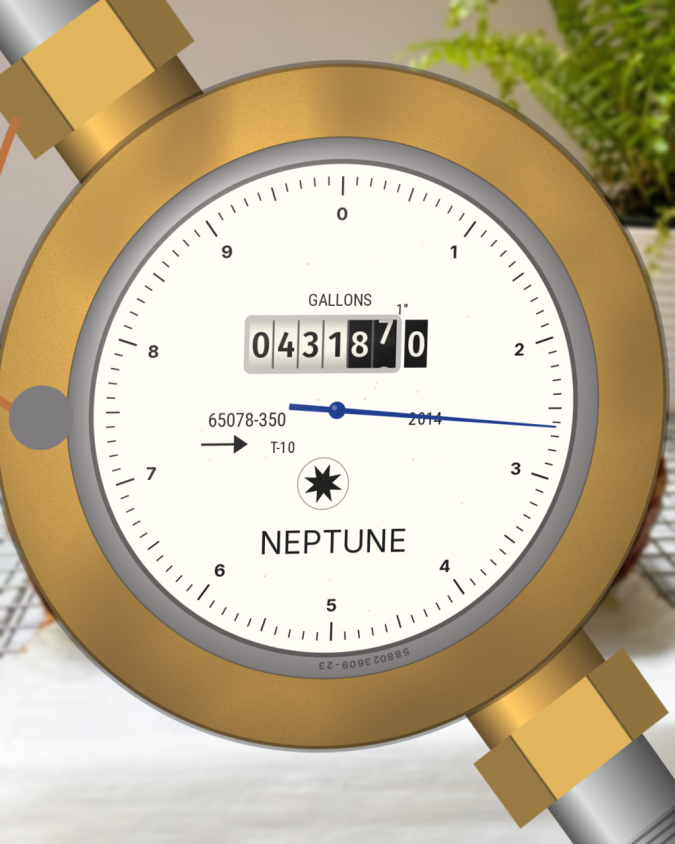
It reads value=431872.6 unit=gal
